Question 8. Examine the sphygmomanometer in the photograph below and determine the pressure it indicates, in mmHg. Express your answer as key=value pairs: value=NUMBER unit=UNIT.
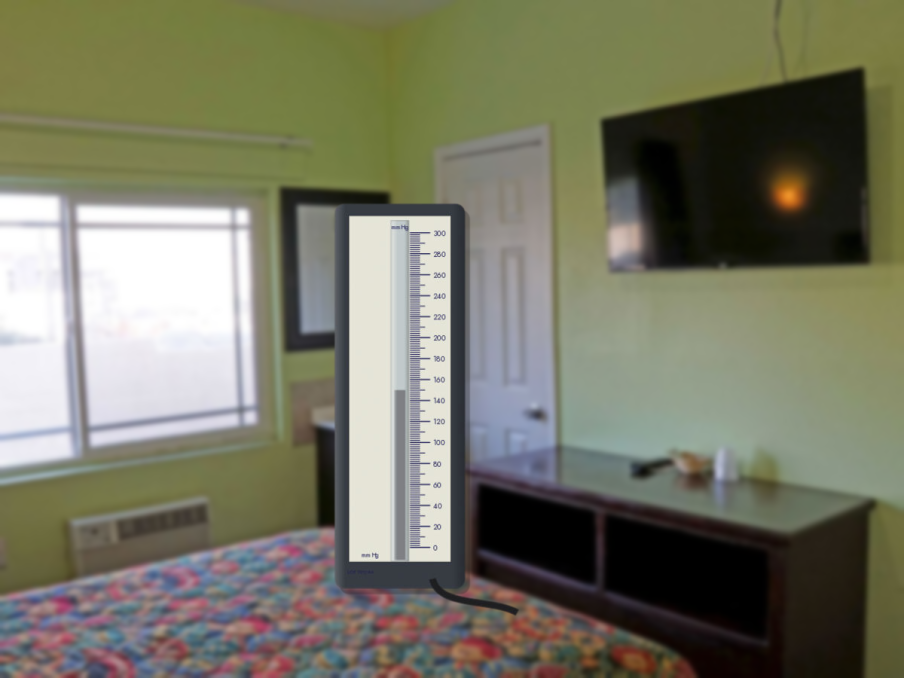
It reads value=150 unit=mmHg
